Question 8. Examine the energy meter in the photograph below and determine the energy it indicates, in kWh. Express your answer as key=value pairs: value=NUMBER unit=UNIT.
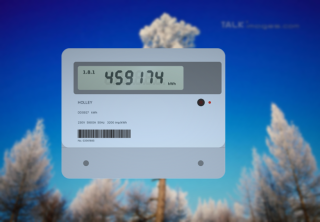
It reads value=459174 unit=kWh
